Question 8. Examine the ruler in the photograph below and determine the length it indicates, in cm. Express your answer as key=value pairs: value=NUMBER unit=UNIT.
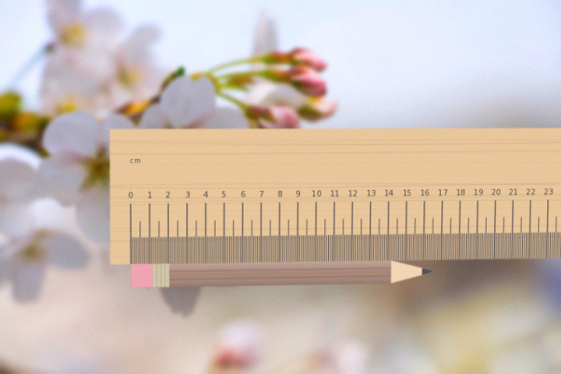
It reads value=16.5 unit=cm
